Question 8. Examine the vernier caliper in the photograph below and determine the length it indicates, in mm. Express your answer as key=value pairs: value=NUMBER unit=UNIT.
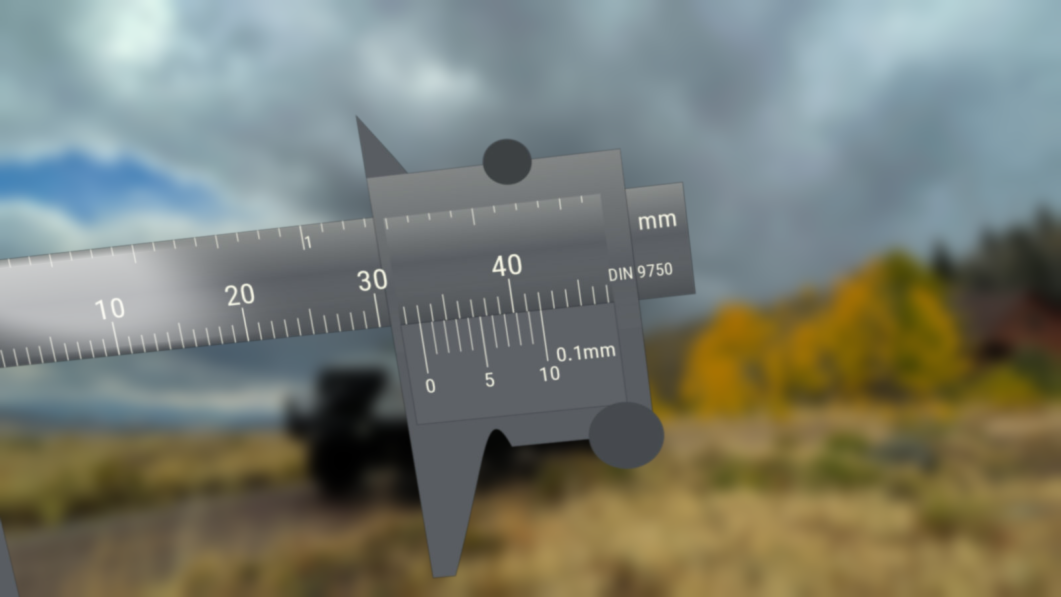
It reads value=33.0 unit=mm
